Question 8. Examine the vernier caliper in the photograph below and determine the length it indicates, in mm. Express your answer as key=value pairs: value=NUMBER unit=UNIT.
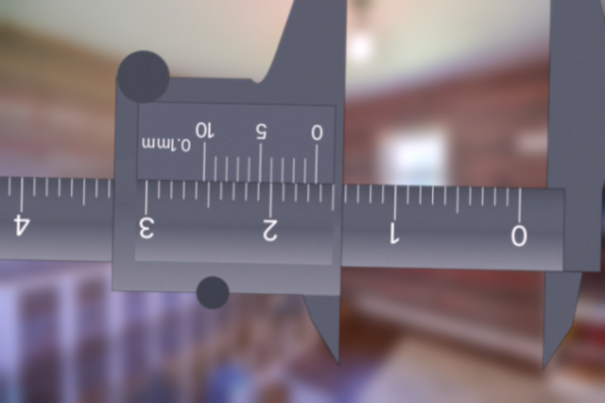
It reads value=16.4 unit=mm
